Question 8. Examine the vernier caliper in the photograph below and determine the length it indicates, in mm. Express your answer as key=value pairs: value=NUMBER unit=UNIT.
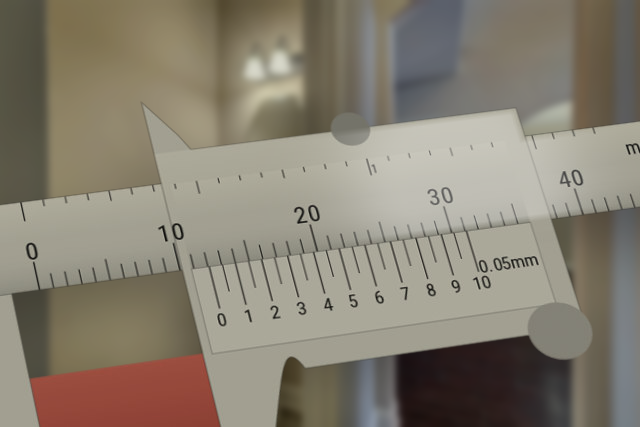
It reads value=12.1 unit=mm
